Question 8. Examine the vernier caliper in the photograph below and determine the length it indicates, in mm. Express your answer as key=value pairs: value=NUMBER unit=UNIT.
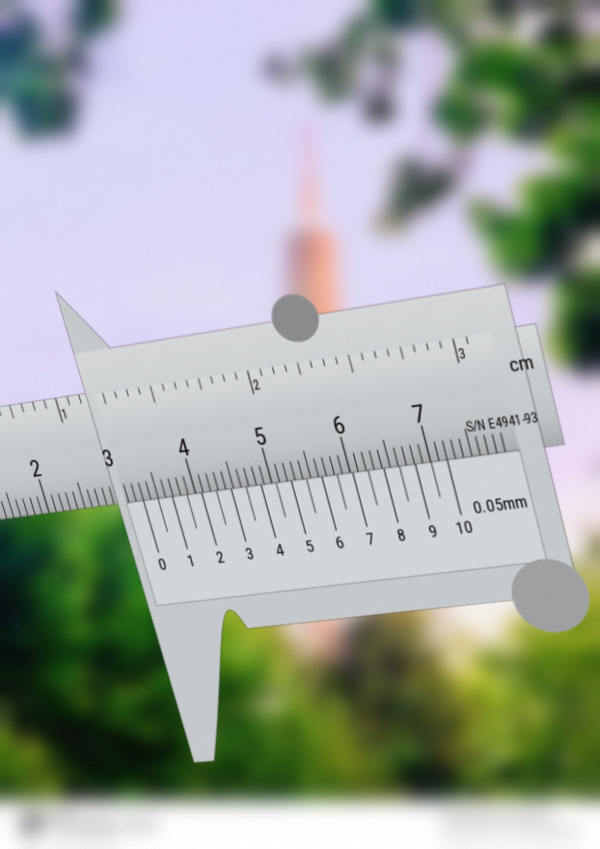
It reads value=33.0 unit=mm
